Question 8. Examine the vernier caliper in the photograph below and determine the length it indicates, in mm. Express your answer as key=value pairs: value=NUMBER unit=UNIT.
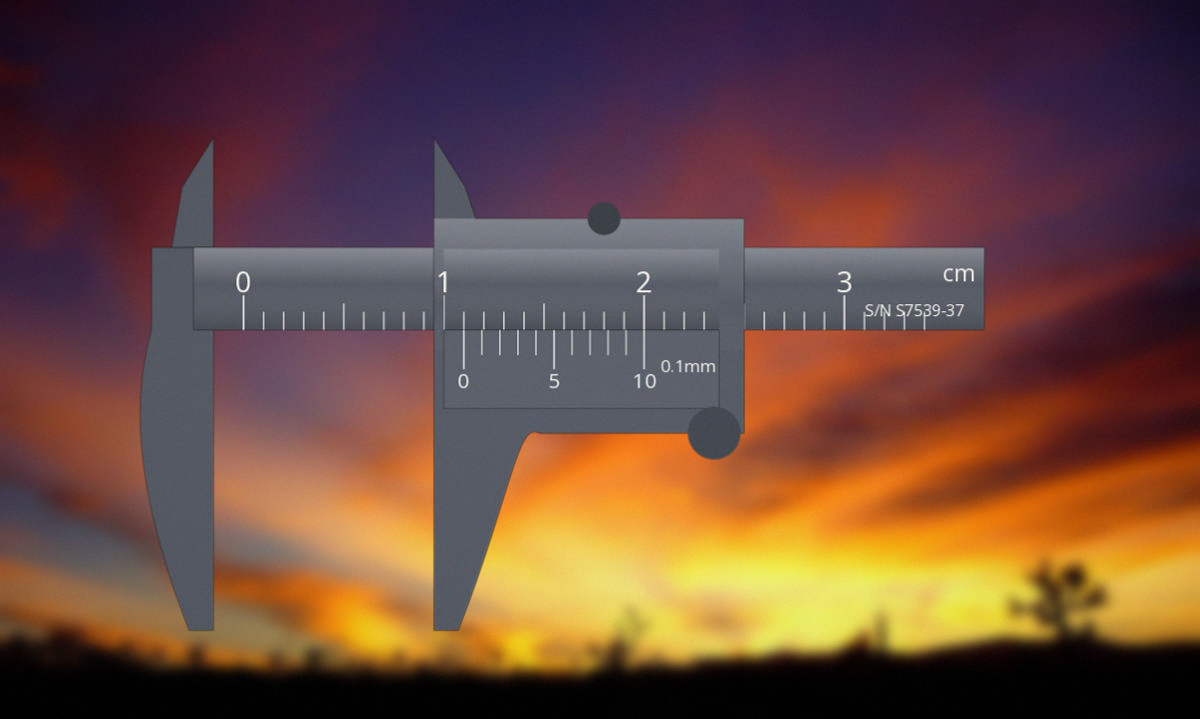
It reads value=11.0 unit=mm
